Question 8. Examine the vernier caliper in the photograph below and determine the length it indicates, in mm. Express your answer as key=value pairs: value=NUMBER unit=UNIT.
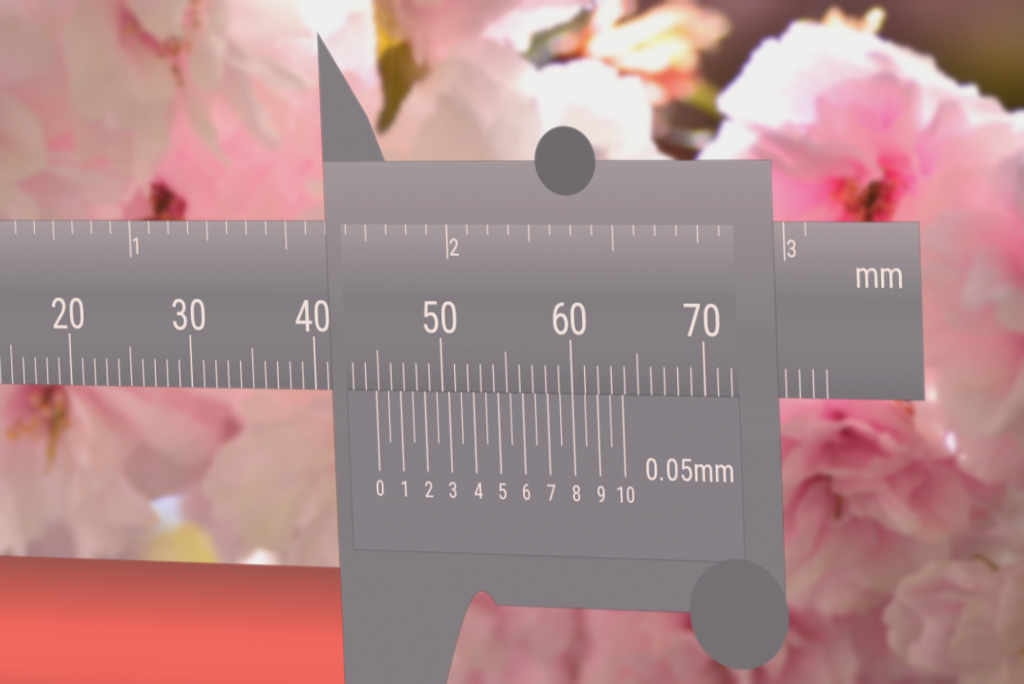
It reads value=44.8 unit=mm
